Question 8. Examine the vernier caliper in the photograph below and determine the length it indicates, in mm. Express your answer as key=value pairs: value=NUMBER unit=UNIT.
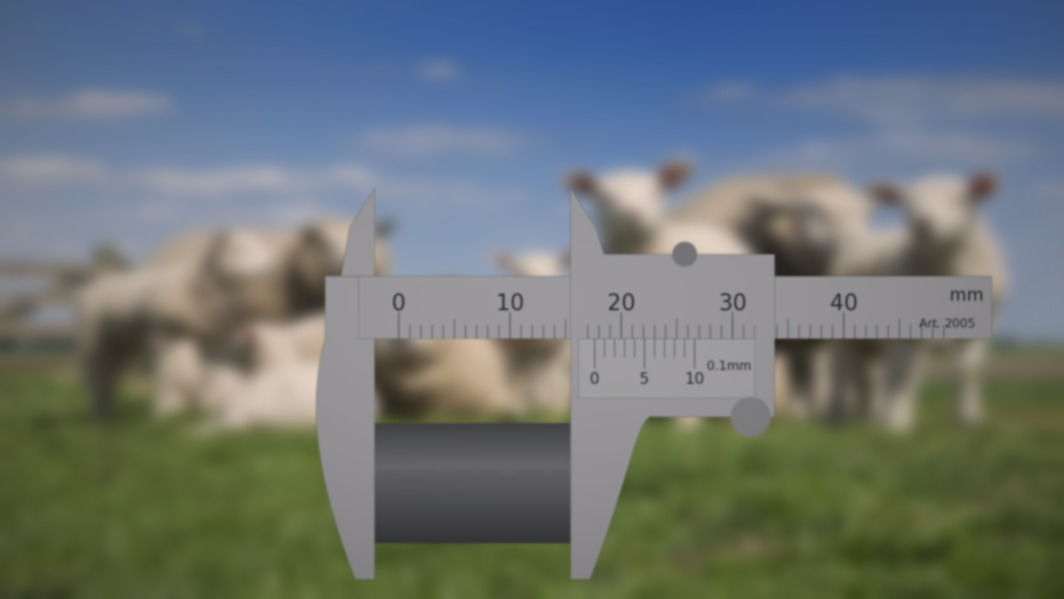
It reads value=17.6 unit=mm
